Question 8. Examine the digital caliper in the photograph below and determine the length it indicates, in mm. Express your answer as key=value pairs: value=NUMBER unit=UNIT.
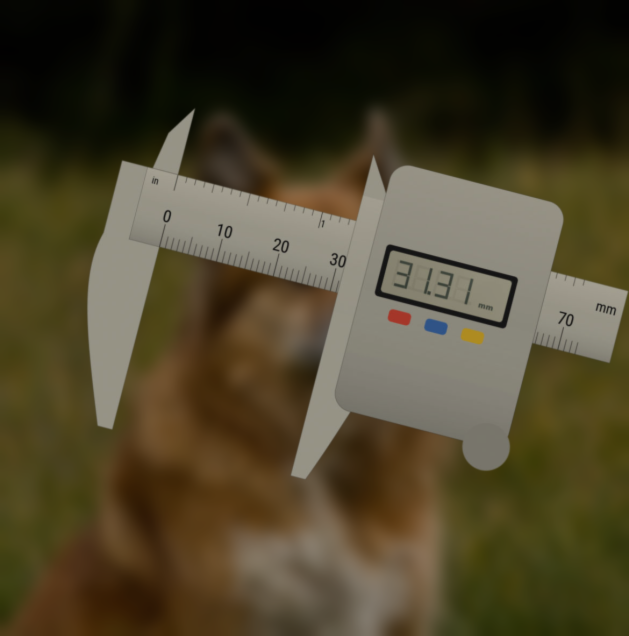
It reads value=31.31 unit=mm
